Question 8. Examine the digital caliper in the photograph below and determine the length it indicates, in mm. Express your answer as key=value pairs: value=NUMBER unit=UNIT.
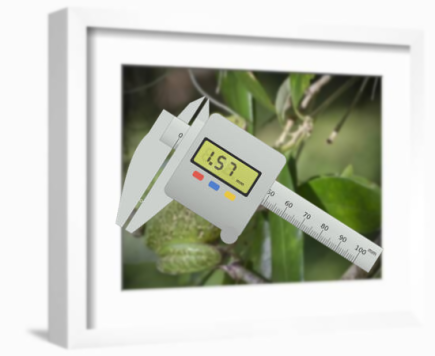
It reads value=1.57 unit=mm
